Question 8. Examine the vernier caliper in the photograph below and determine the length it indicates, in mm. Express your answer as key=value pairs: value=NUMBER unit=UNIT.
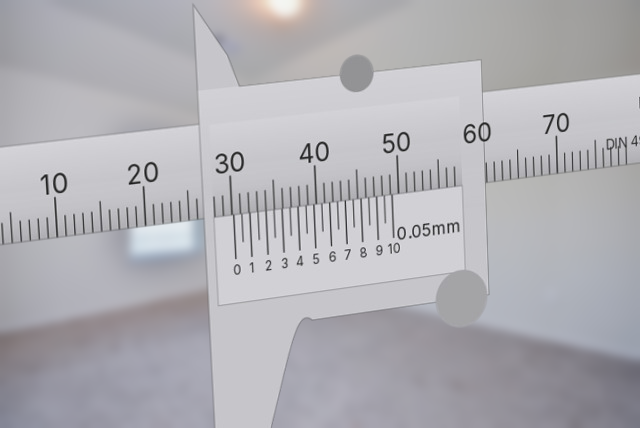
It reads value=30.2 unit=mm
